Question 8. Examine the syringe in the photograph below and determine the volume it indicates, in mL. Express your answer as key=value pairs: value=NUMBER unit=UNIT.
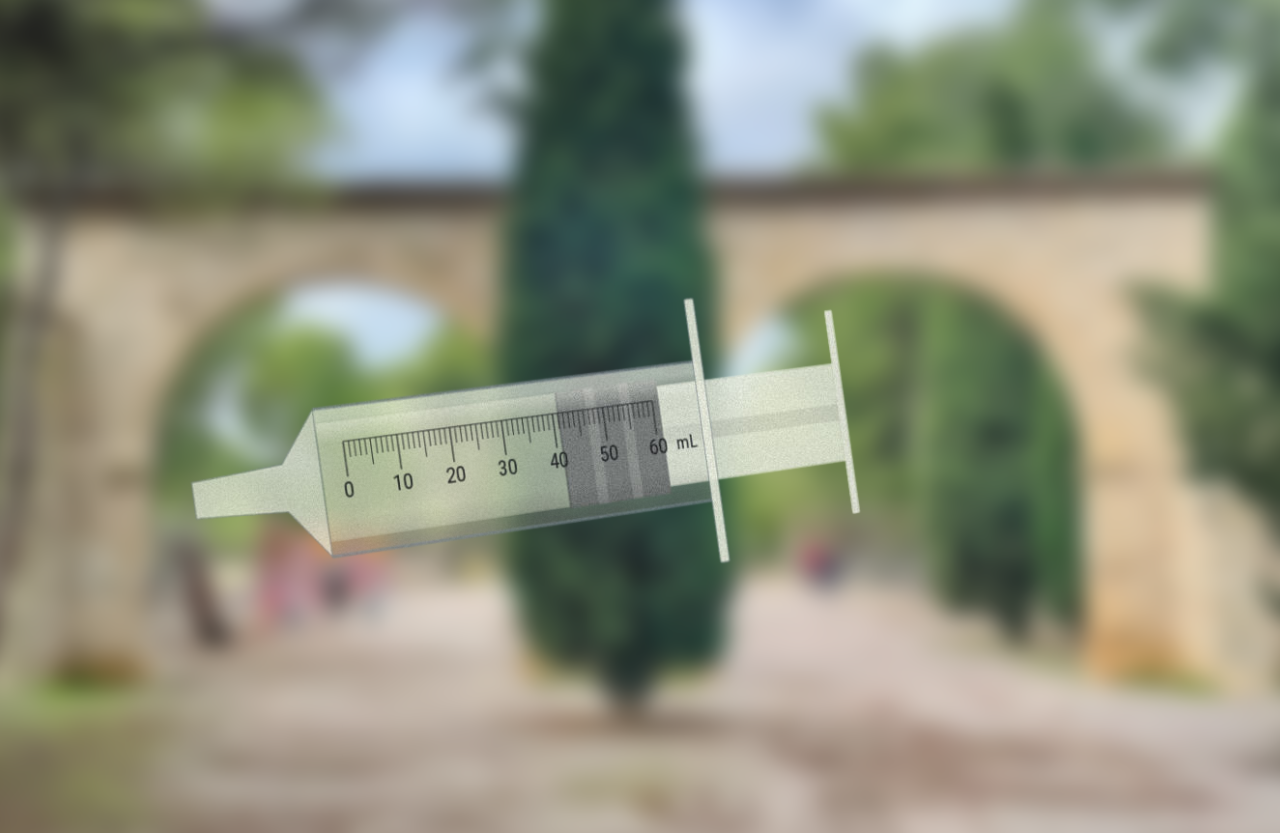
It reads value=41 unit=mL
